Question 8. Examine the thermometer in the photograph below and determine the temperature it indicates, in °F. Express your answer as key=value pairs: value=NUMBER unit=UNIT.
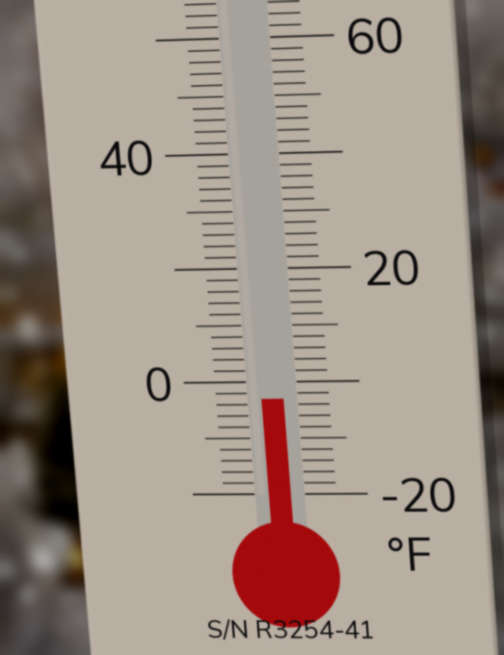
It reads value=-3 unit=°F
